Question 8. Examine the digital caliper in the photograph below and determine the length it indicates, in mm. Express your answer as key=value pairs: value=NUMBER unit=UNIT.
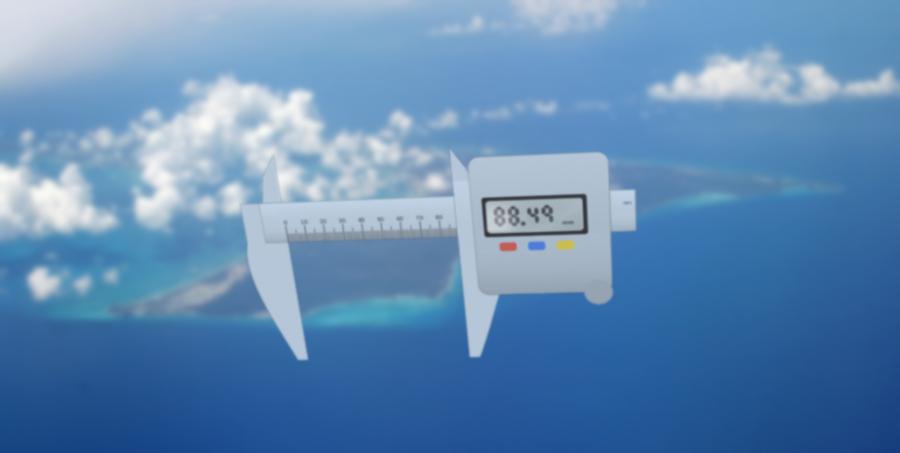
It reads value=88.49 unit=mm
